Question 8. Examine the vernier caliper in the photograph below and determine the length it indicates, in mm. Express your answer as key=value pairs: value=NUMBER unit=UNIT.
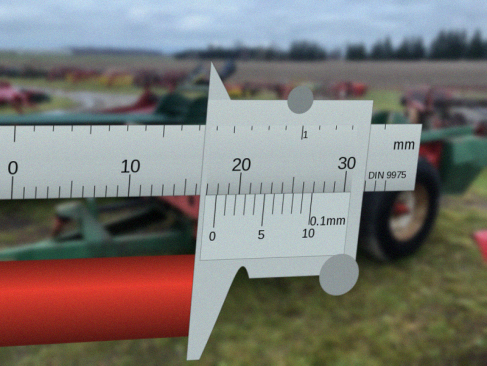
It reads value=17.9 unit=mm
